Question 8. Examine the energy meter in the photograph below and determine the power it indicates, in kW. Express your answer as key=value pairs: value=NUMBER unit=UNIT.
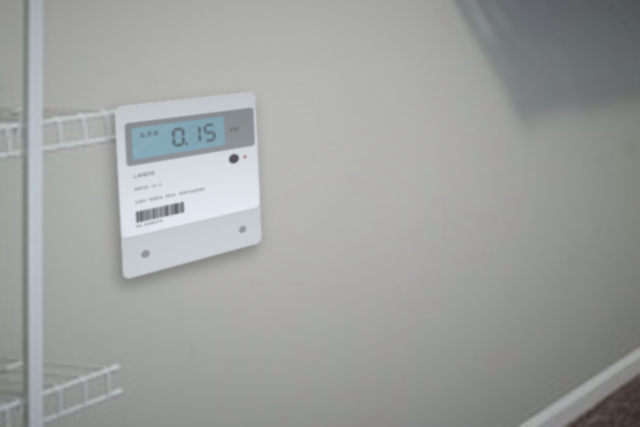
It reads value=0.15 unit=kW
